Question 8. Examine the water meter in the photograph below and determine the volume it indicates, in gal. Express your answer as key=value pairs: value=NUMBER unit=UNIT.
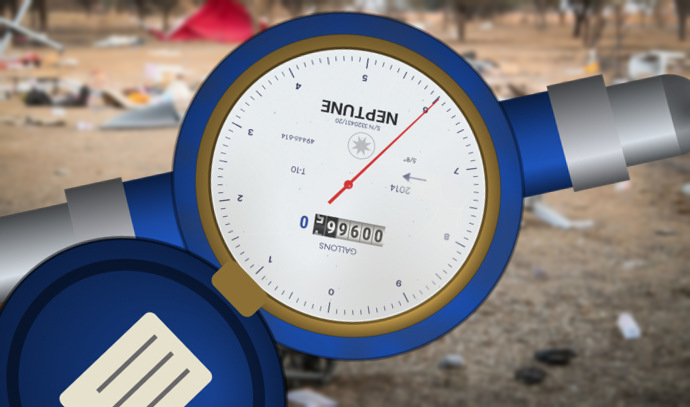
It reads value=96646.0 unit=gal
